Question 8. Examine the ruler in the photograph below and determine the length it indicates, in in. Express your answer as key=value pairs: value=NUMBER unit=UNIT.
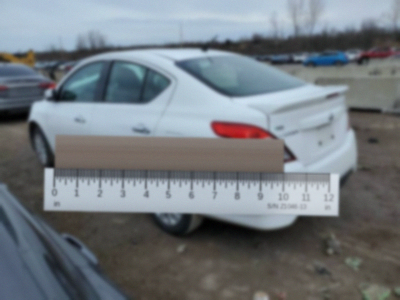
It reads value=10 unit=in
